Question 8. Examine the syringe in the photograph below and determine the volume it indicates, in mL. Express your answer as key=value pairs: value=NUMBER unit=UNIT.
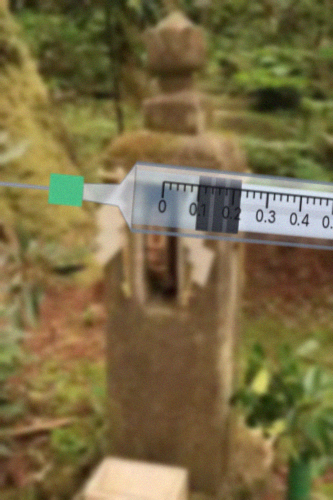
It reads value=0.1 unit=mL
